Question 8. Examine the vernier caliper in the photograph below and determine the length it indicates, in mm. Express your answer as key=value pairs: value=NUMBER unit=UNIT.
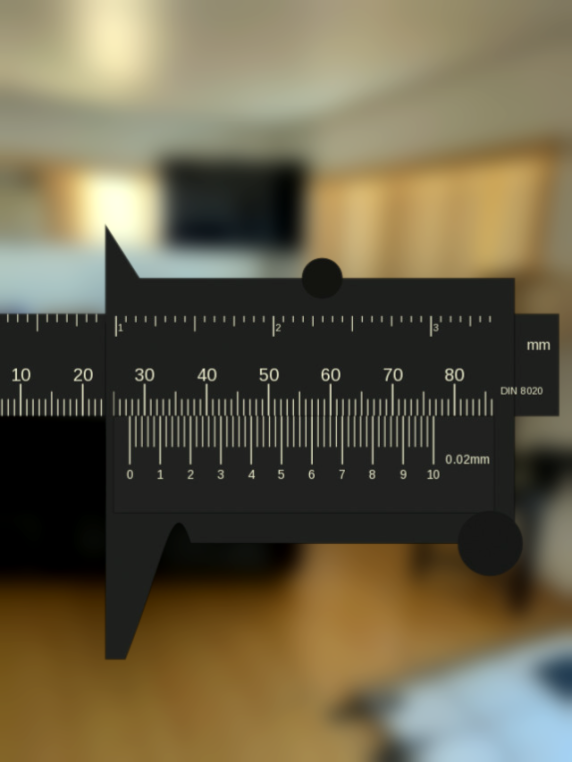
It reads value=27.6 unit=mm
